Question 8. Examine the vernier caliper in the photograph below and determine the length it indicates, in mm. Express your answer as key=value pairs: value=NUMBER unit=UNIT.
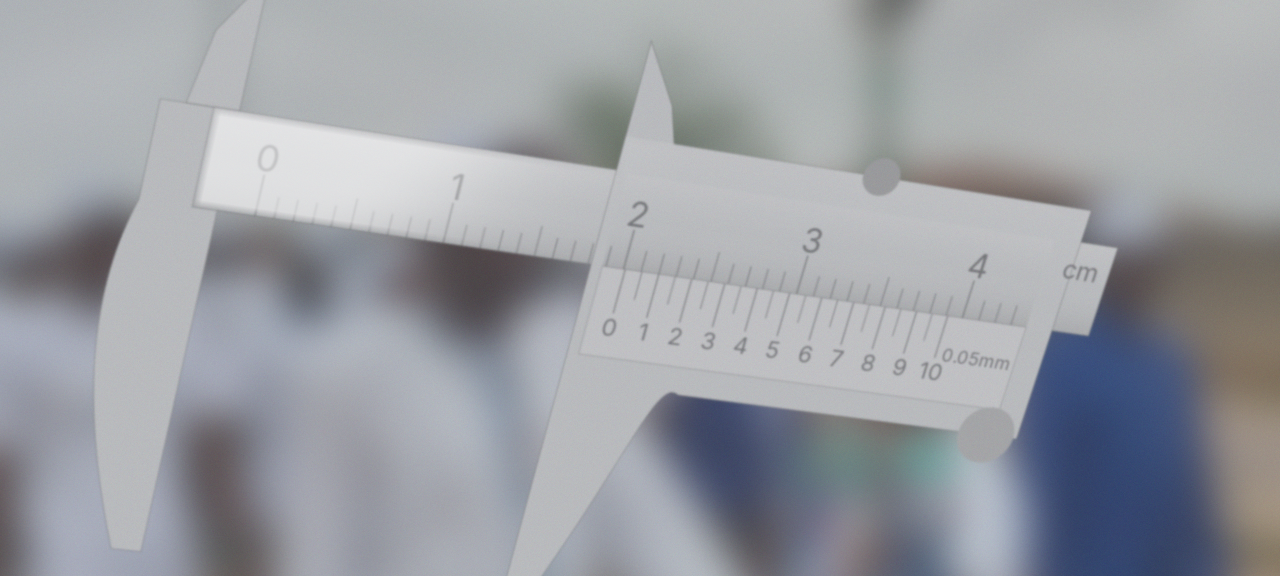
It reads value=20.1 unit=mm
